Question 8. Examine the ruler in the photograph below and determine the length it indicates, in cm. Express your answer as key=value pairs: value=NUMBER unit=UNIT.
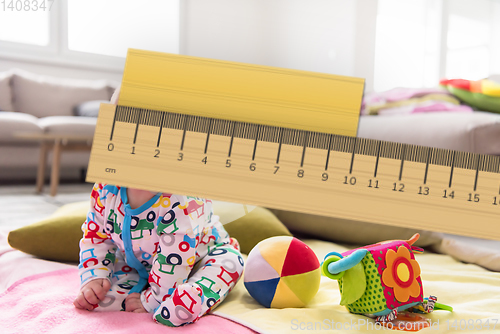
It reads value=10 unit=cm
